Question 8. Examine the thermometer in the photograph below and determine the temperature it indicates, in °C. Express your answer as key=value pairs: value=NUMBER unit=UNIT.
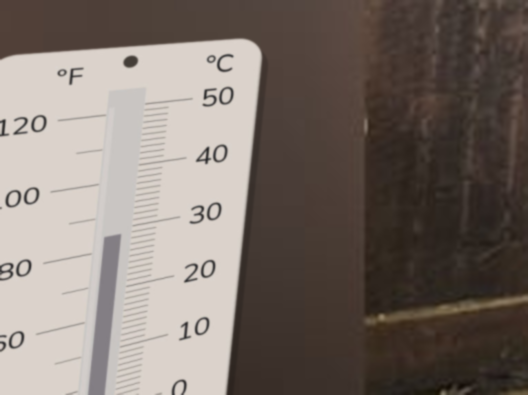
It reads value=29 unit=°C
